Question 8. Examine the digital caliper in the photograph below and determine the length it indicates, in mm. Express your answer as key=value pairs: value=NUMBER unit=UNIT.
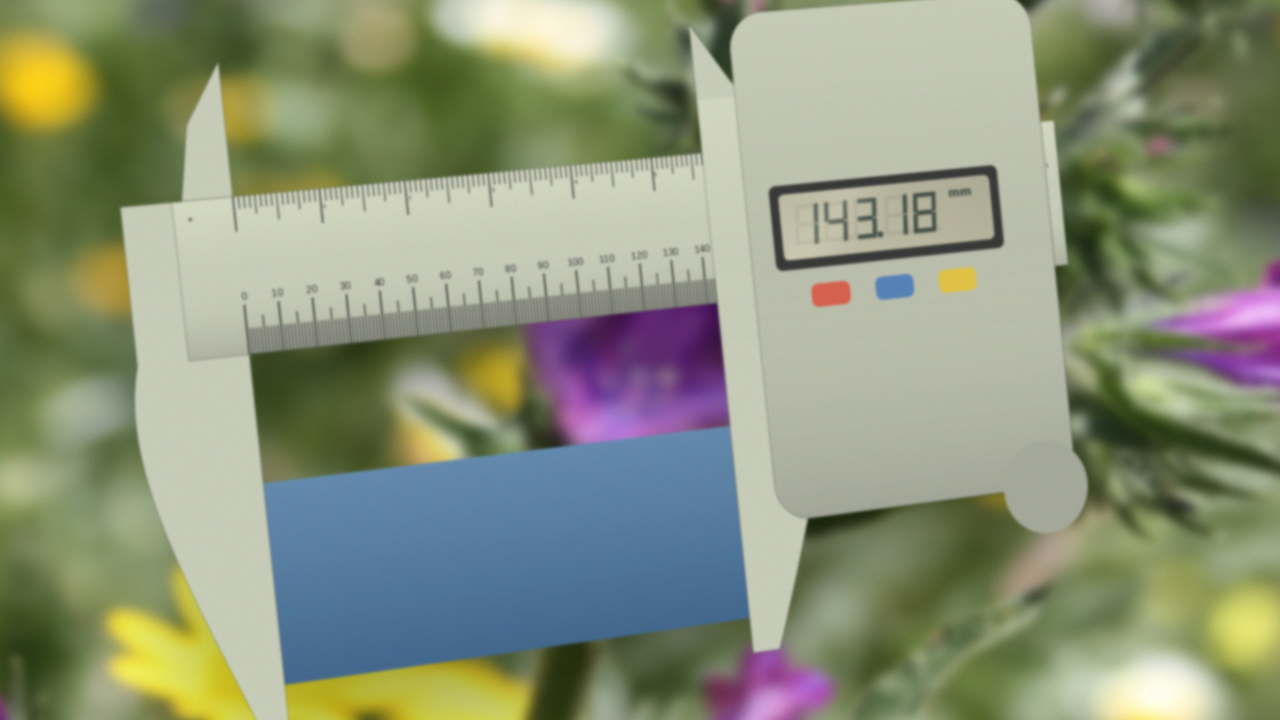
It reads value=143.18 unit=mm
